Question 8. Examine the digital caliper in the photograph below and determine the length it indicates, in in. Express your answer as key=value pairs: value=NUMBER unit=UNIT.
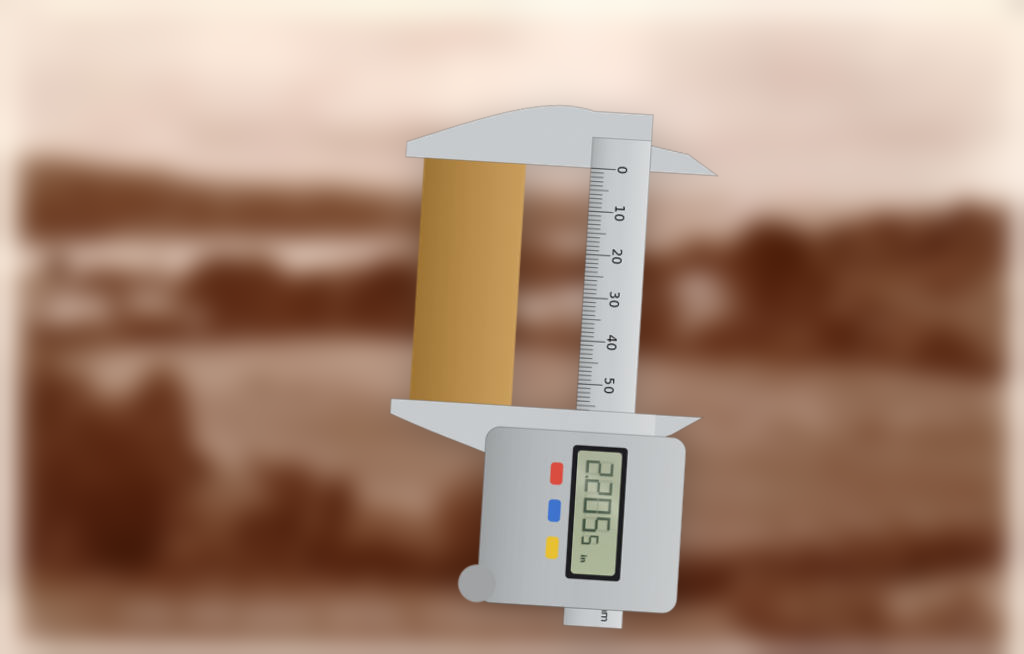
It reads value=2.2055 unit=in
